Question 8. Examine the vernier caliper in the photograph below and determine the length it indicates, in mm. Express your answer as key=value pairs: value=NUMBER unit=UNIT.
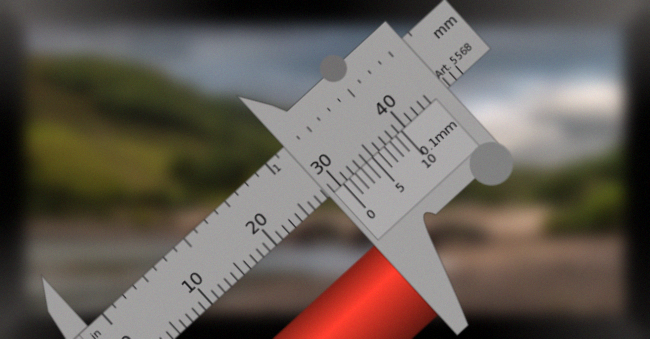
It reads value=30.4 unit=mm
